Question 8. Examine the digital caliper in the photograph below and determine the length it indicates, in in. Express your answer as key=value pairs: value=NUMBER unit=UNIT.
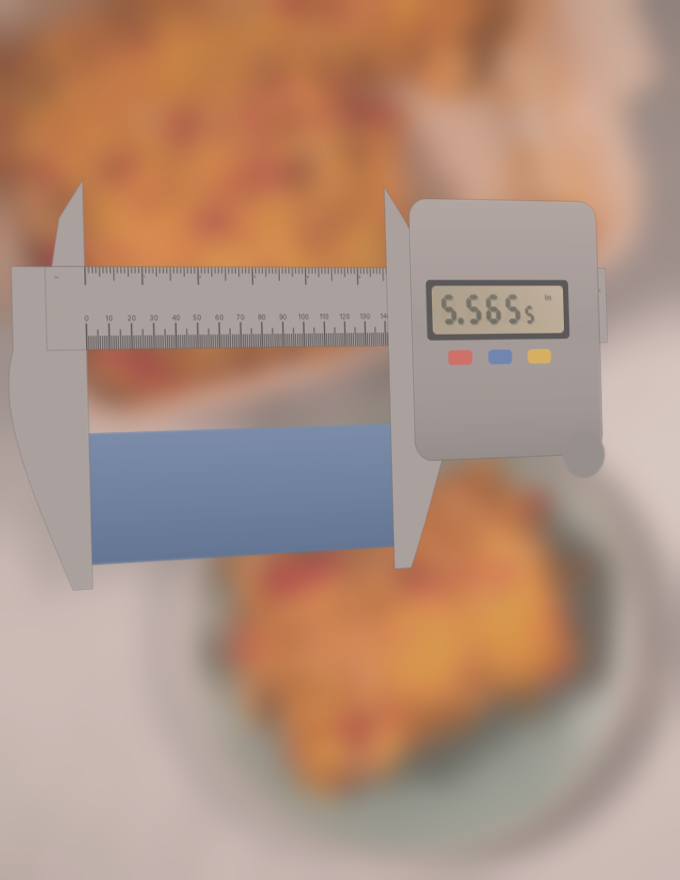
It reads value=5.5655 unit=in
